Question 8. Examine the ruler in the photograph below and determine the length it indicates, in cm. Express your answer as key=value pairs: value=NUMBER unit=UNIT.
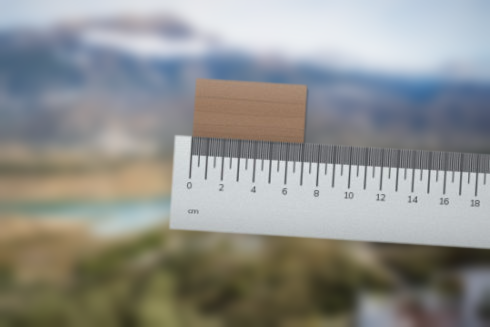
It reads value=7 unit=cm
